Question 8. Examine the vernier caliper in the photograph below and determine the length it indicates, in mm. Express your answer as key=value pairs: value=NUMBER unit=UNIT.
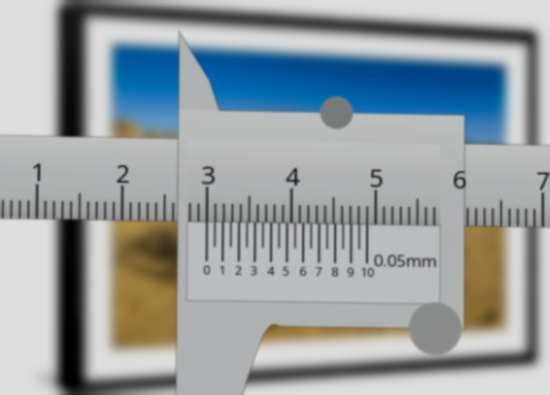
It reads value=30.0 unit=mm
